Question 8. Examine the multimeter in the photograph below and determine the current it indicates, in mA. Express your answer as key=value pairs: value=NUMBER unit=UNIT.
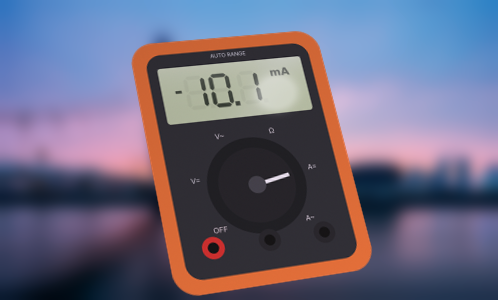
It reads value=-10.1 unit=mA
